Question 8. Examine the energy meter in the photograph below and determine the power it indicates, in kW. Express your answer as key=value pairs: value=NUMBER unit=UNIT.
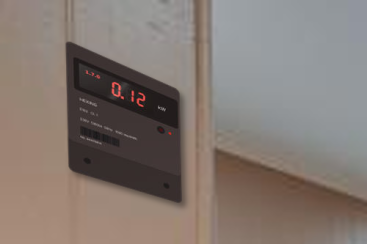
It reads value=0.12 unit=kW
